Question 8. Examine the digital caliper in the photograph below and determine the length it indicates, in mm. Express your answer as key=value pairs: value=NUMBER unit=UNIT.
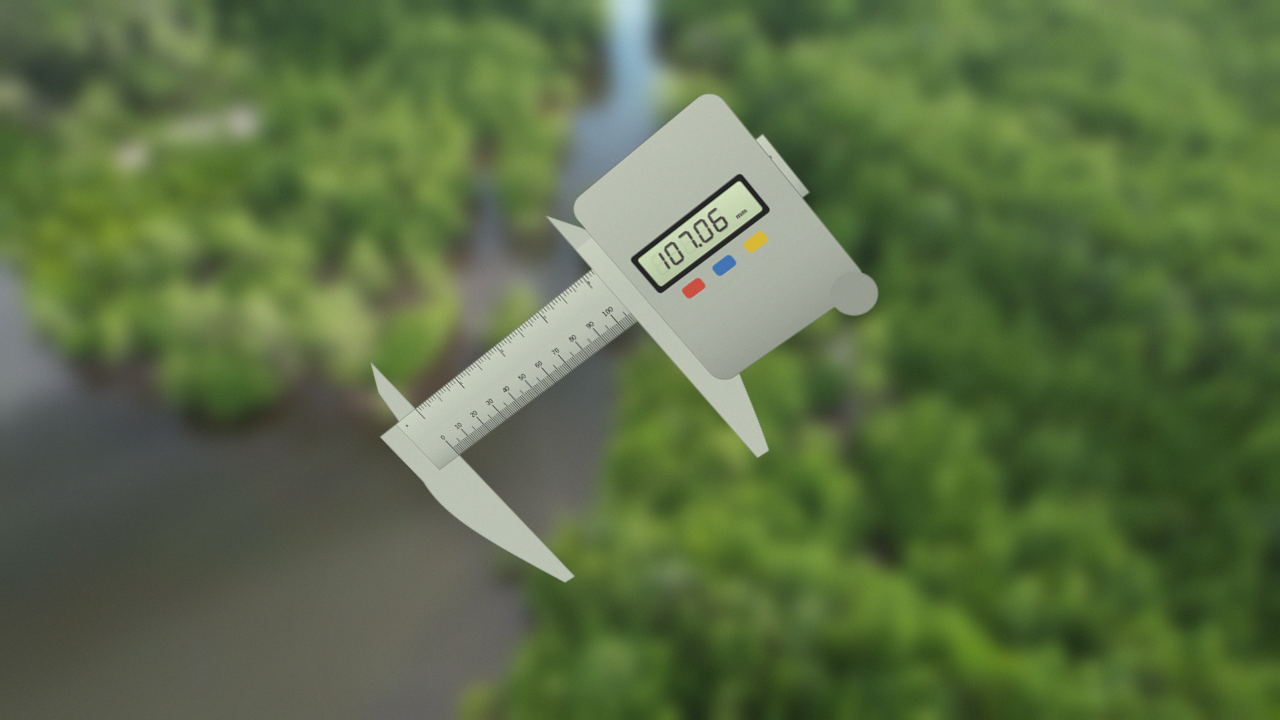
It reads value=107.06 unit=mm
